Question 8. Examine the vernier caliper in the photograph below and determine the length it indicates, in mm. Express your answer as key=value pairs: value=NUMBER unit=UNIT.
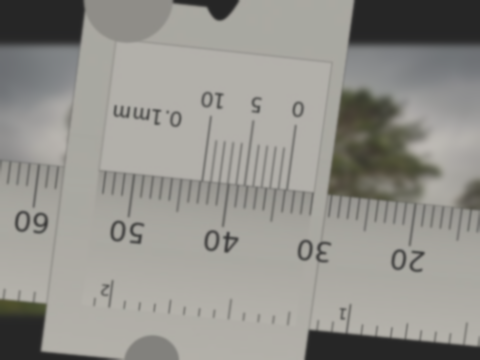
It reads value=33.8 unit=mm
